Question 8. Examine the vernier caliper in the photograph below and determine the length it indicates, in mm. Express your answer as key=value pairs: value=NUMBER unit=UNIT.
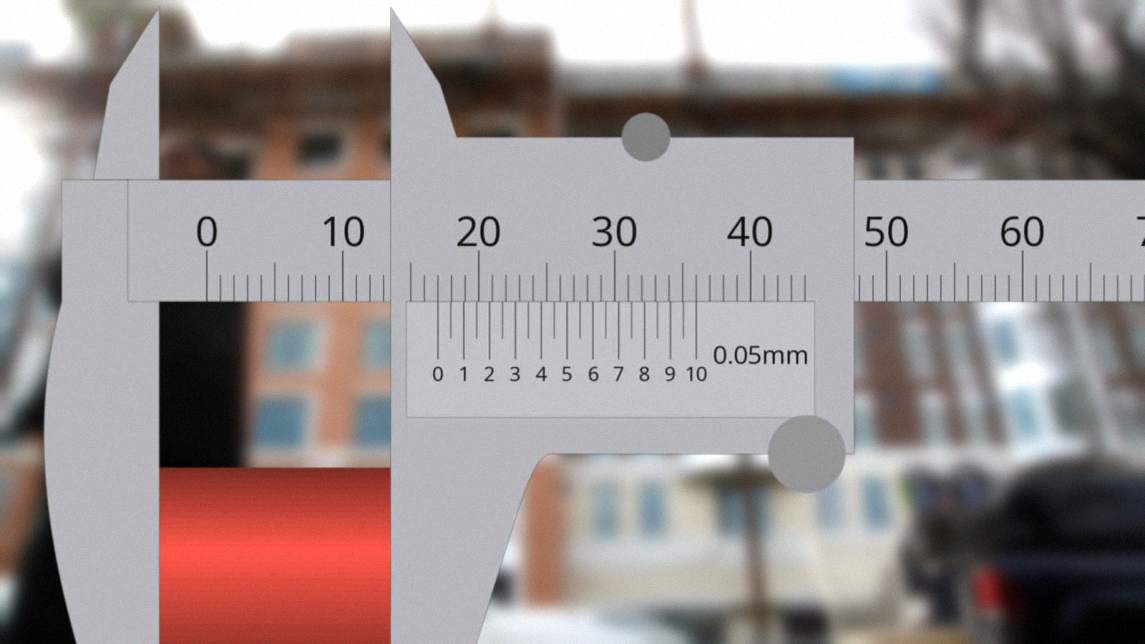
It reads value=17.0 unit=mm
